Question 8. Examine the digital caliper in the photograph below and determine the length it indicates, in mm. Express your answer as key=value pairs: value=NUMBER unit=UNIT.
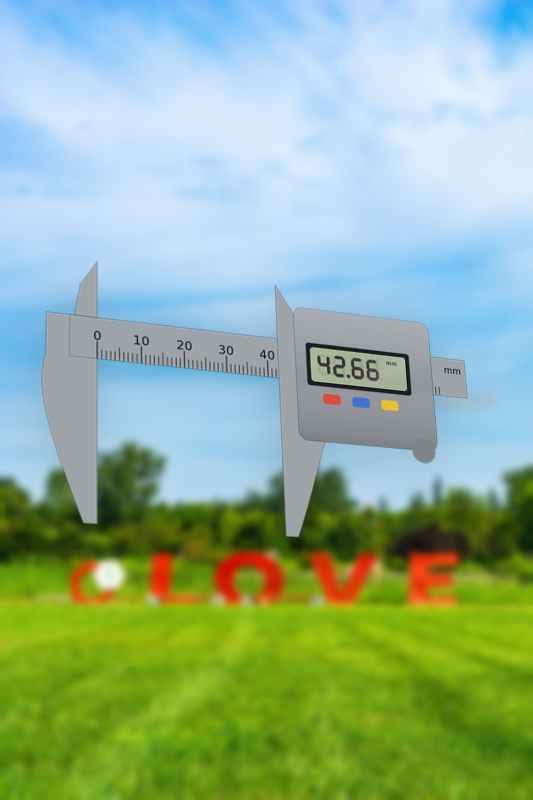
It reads value=42.66 unit=mm
